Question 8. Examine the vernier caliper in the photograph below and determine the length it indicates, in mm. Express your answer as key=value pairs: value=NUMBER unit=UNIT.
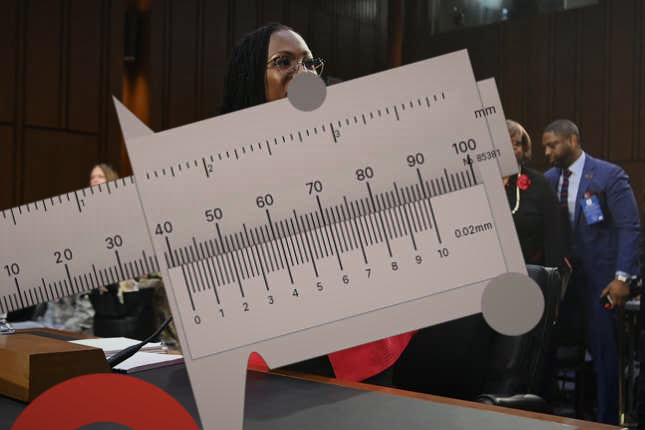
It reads value=41.5 unit=mm
